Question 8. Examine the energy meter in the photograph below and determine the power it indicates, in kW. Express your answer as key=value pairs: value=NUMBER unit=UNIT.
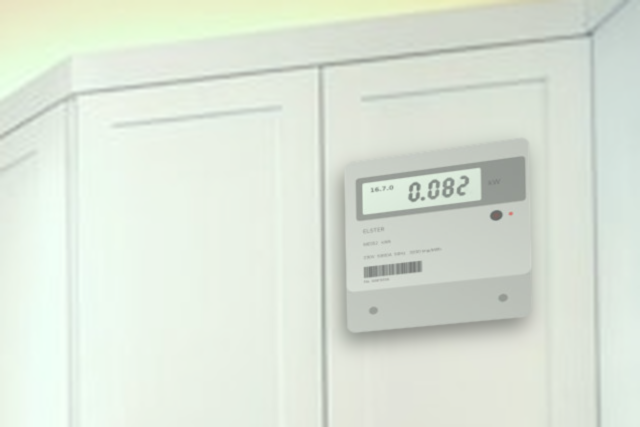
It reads value=0.082 unit=kW
